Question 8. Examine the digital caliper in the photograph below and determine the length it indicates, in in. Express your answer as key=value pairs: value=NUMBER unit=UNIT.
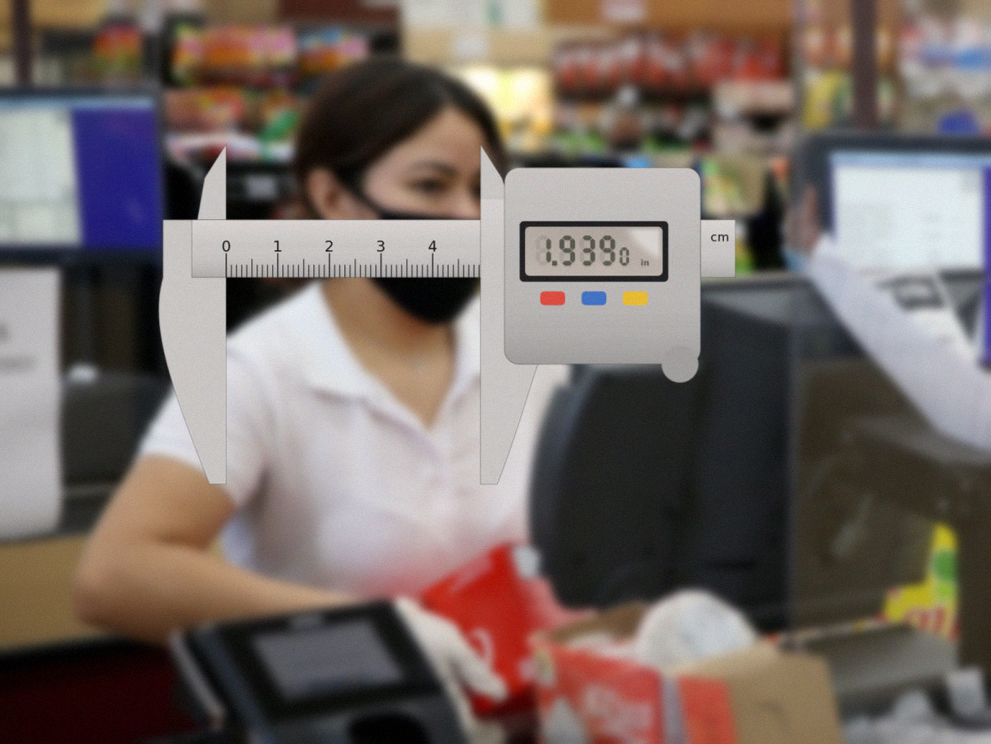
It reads value=1.9390 unit=in
